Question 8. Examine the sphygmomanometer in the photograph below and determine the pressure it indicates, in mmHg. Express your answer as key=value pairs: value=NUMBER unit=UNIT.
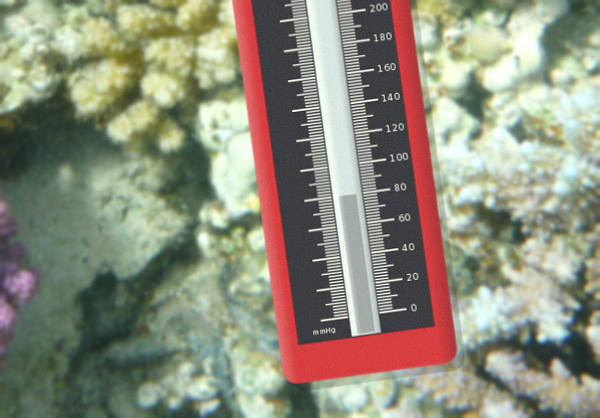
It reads value=80 unit=mmHg
